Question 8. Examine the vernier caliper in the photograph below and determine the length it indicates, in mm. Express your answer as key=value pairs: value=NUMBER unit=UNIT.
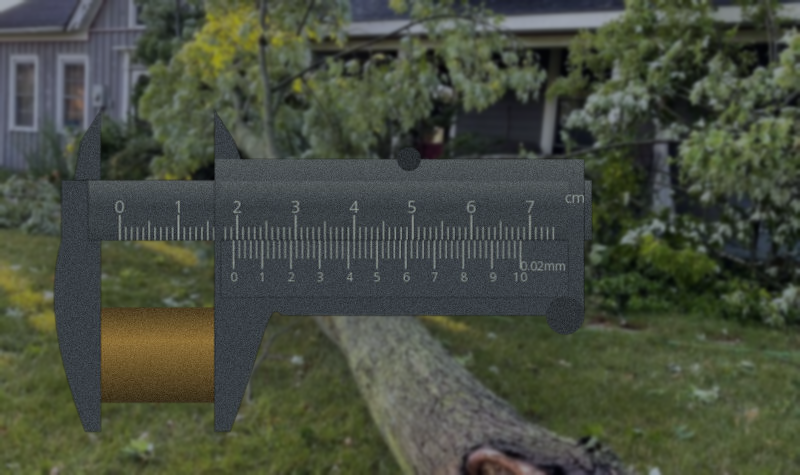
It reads value=19.4 unit=mm
